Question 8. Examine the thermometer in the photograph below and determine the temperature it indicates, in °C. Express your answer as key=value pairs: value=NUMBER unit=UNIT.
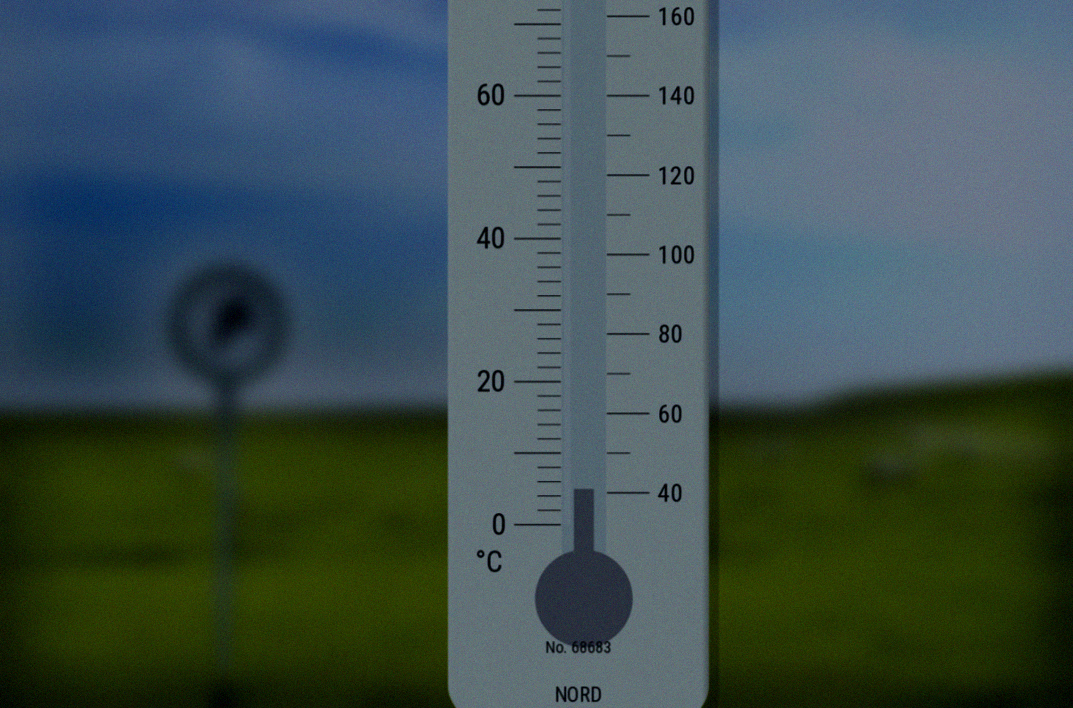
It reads value=5 unit=°C
